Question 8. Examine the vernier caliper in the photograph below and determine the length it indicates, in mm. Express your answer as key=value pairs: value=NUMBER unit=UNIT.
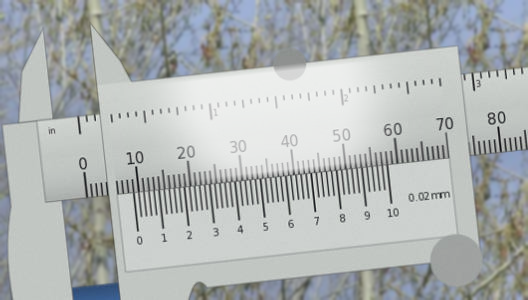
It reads value=9.0 unit=mm
